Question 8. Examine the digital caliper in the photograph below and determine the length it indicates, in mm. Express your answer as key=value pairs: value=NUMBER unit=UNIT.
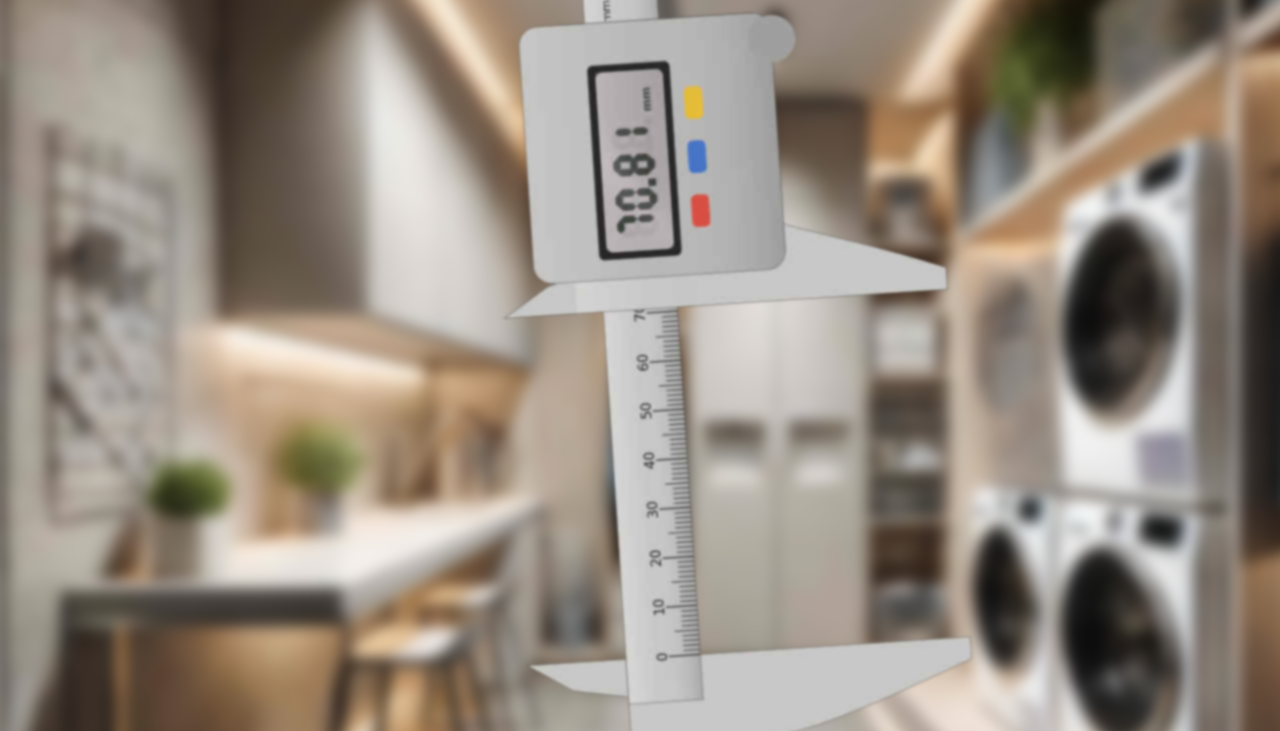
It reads value=70.81 unit=mm
